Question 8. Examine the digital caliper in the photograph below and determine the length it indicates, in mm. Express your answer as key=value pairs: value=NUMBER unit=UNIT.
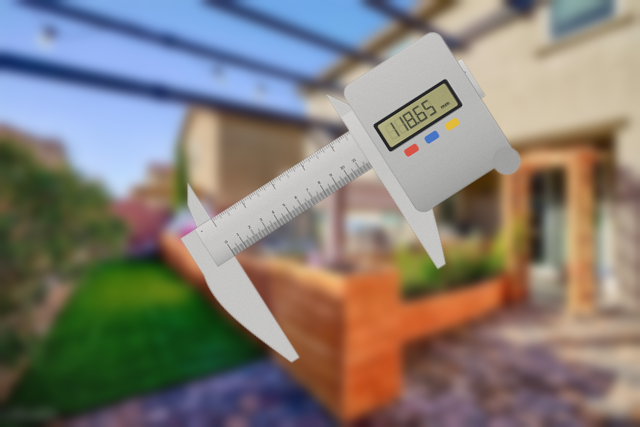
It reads value=118.65 unit=mm
